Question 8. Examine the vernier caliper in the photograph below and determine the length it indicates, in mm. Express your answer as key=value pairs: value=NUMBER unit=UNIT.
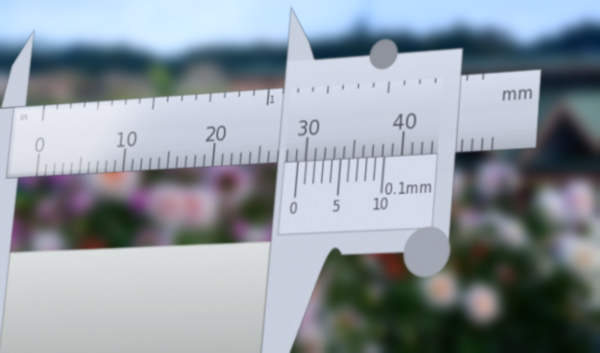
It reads value=29.2 unit=mm
